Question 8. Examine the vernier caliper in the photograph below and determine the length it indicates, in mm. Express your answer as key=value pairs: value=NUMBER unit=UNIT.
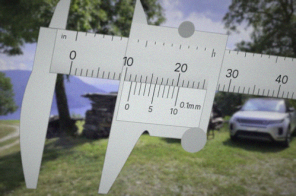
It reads value=11.4 unit=mm
